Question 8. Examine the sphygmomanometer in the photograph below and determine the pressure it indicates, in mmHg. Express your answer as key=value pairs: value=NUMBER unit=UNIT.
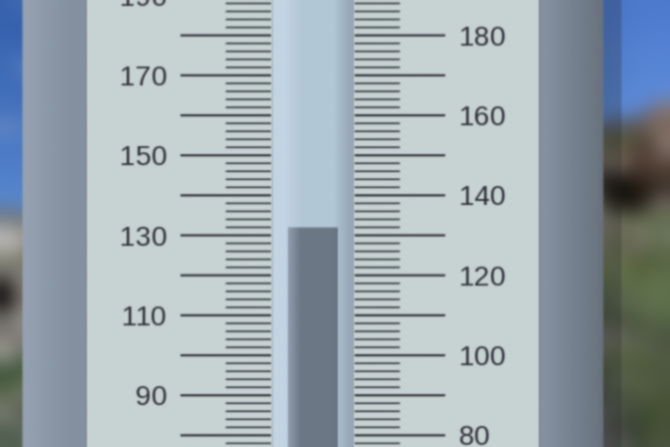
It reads value=132 unit=mmHg
